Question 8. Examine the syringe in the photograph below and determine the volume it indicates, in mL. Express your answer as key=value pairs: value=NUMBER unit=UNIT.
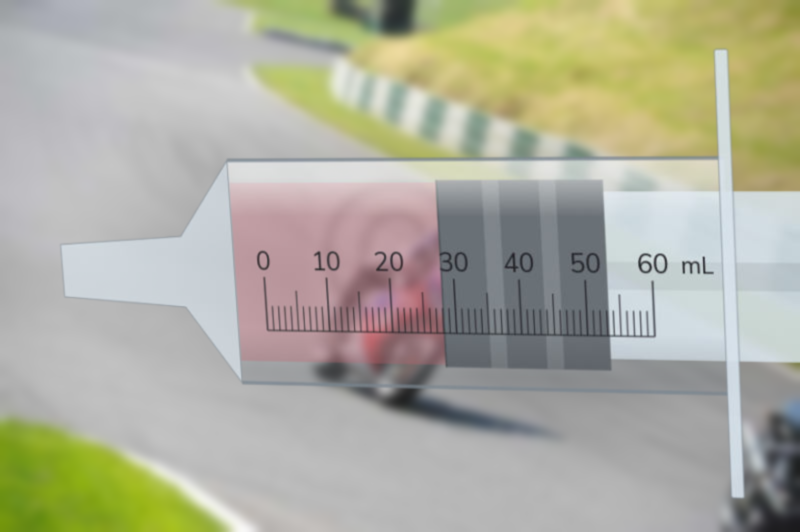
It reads value=28 unit=mL
